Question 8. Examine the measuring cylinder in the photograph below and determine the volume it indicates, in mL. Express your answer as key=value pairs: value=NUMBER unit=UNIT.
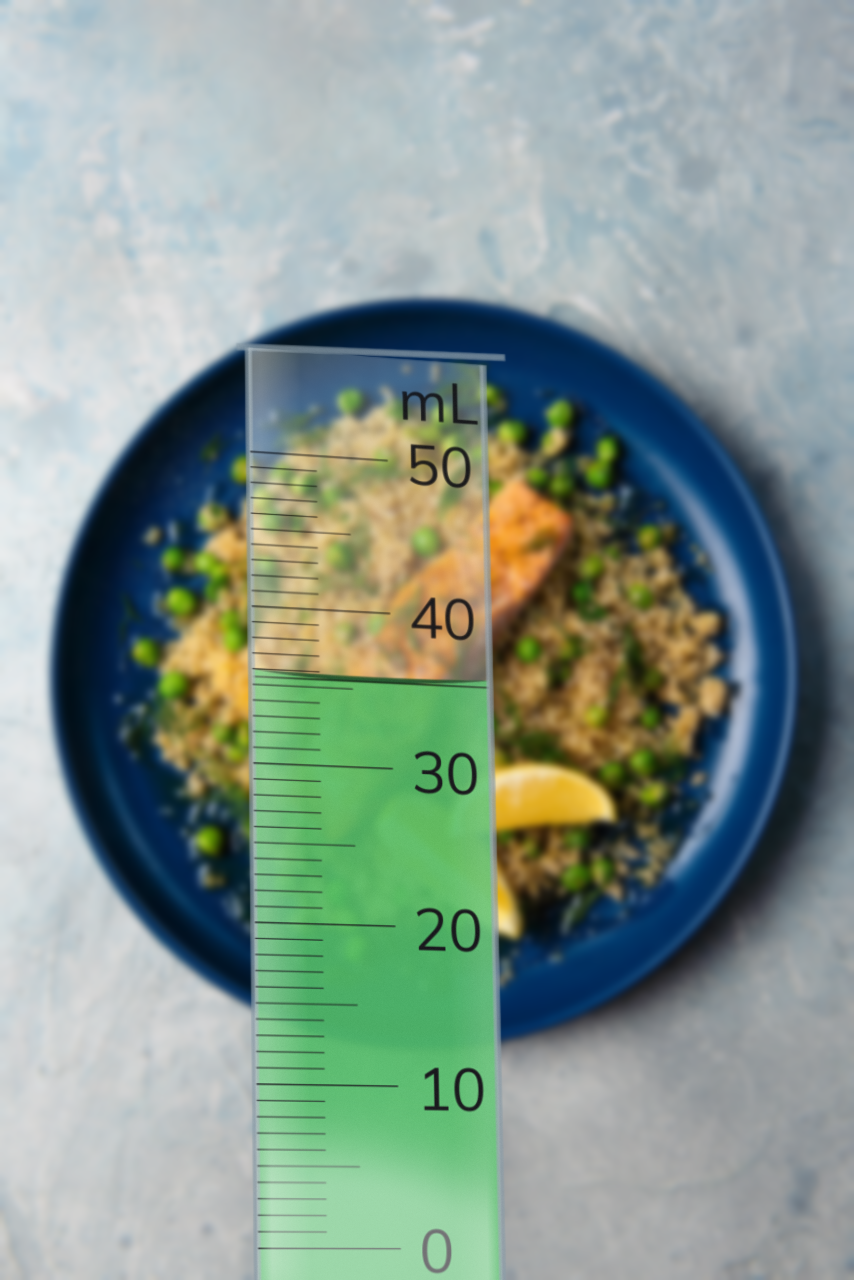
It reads value=35.5 unit=mL
